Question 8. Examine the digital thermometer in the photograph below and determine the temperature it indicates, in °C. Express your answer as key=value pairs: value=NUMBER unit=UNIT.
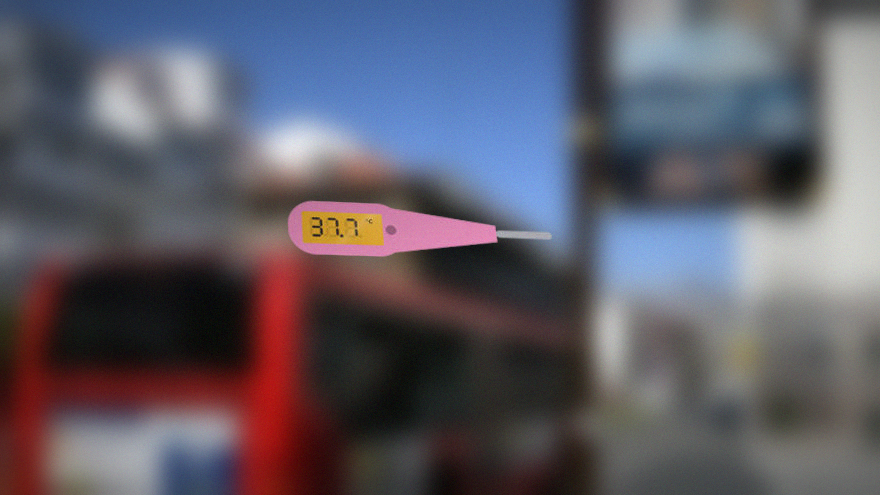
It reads value=37.7 unit=°C
